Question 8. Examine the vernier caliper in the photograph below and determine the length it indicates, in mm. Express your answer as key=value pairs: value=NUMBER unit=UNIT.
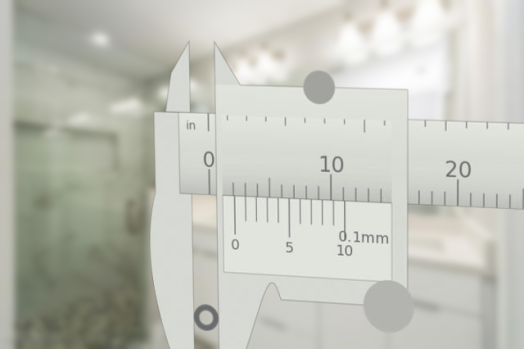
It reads value=2.1 unit=mm
